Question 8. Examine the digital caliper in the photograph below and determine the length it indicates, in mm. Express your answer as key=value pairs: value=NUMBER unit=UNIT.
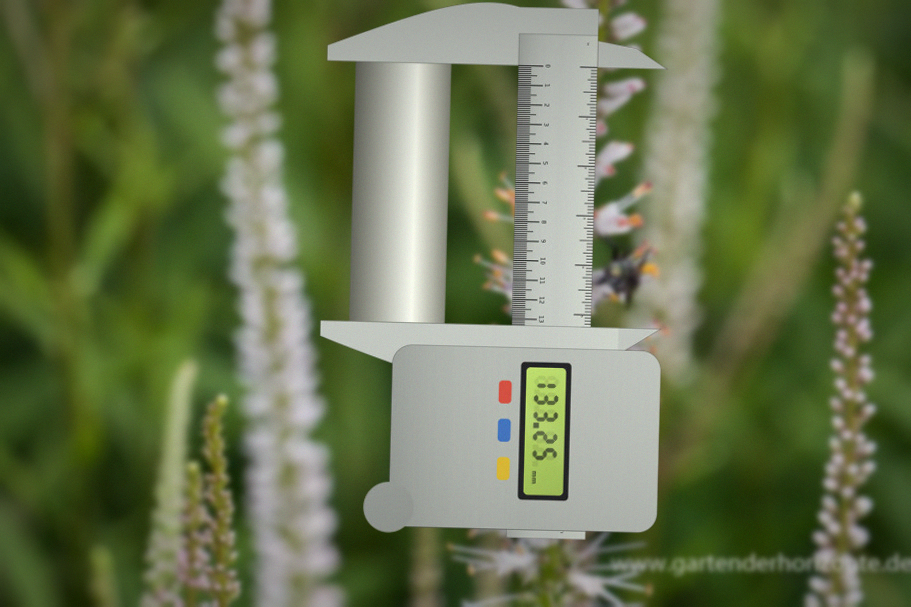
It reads value=133.25 unit=mm
